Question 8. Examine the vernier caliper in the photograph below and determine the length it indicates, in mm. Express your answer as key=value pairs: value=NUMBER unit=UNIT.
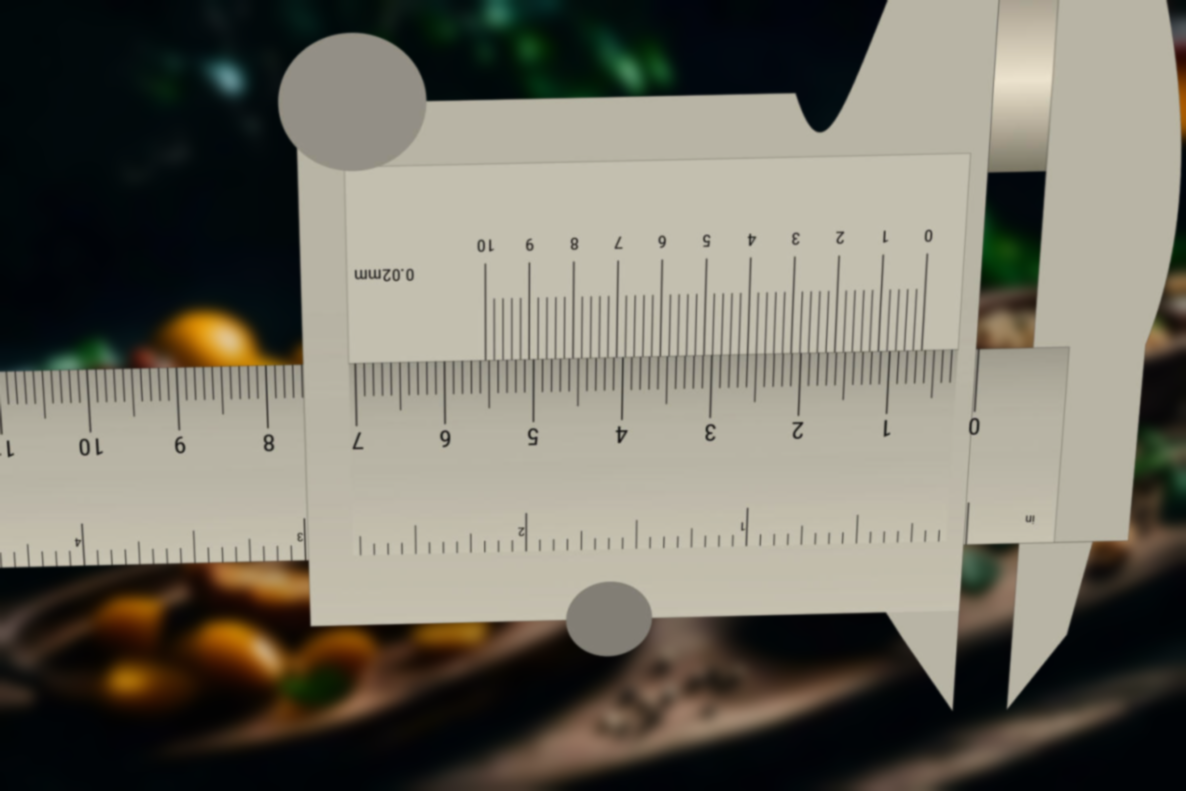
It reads value=6.4 unit=mm
